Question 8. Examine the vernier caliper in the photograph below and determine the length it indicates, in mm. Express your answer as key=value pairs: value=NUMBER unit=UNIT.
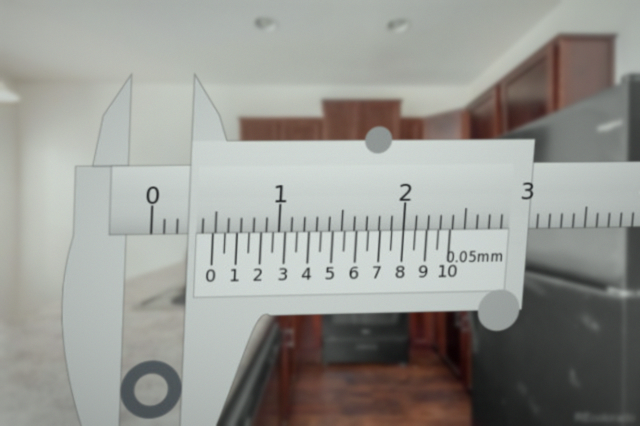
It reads value=4.8 unit=mm
